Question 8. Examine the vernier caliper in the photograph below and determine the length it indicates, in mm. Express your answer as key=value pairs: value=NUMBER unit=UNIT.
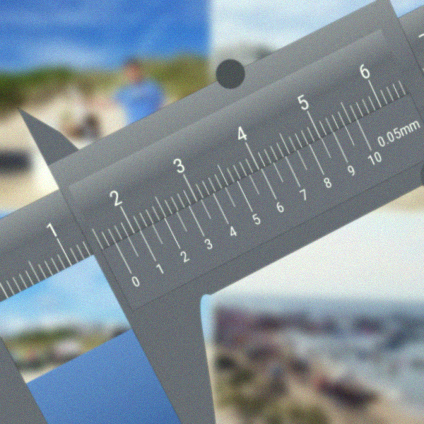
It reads value=17.0 unit=mm
